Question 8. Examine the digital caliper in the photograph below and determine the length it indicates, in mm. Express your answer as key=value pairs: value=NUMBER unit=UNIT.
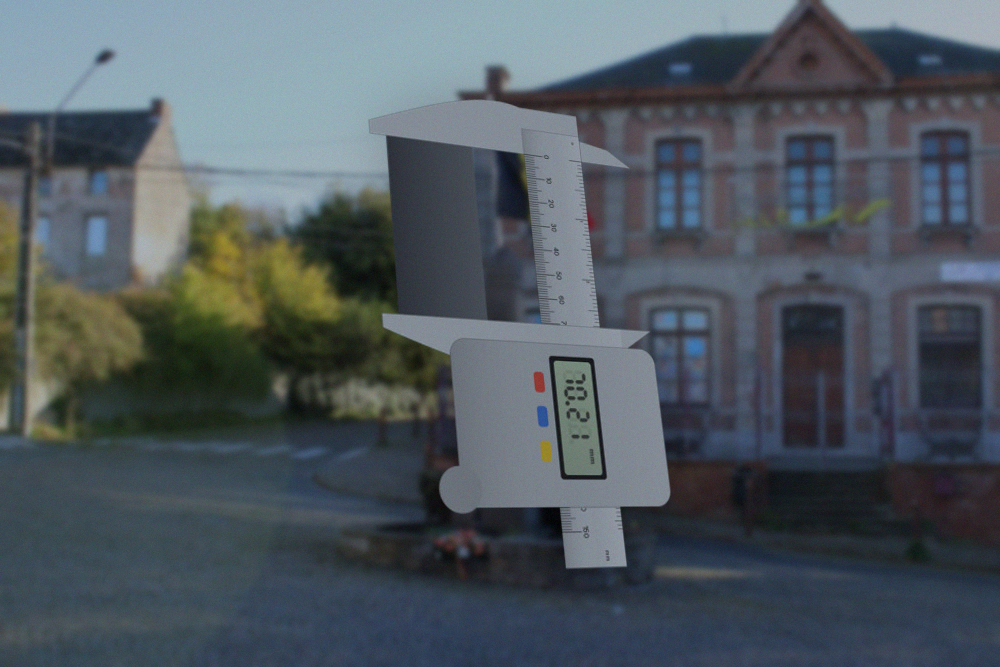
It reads value=70.21 unit=mm
